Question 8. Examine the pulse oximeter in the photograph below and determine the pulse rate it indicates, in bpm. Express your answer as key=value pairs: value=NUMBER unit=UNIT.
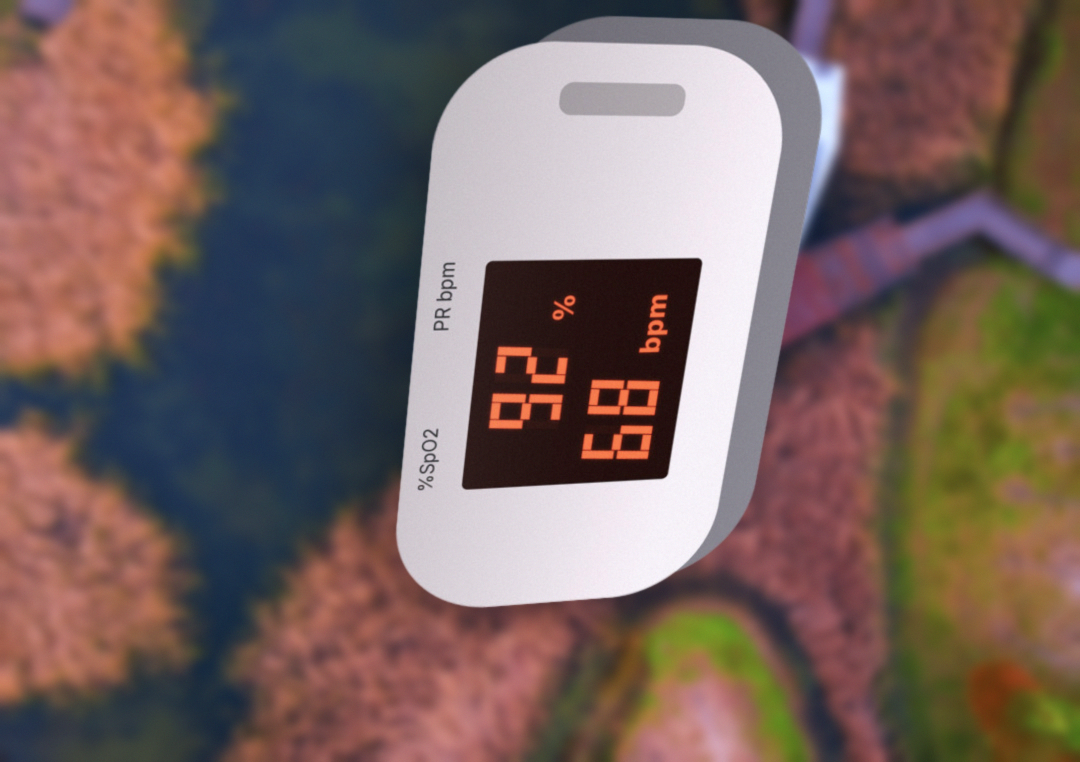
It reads value=68 unit=bpm
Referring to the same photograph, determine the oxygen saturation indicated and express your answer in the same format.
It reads value=92 unit=%
